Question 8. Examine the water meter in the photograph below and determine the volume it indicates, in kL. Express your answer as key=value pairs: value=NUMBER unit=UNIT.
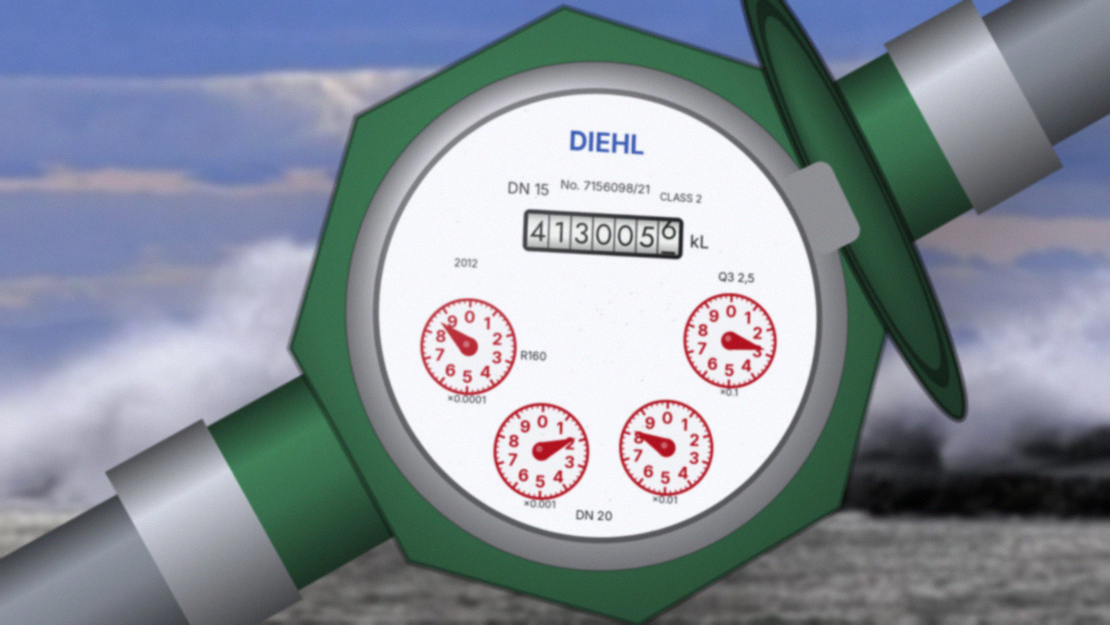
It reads value=4130056.2818 unit=kL
